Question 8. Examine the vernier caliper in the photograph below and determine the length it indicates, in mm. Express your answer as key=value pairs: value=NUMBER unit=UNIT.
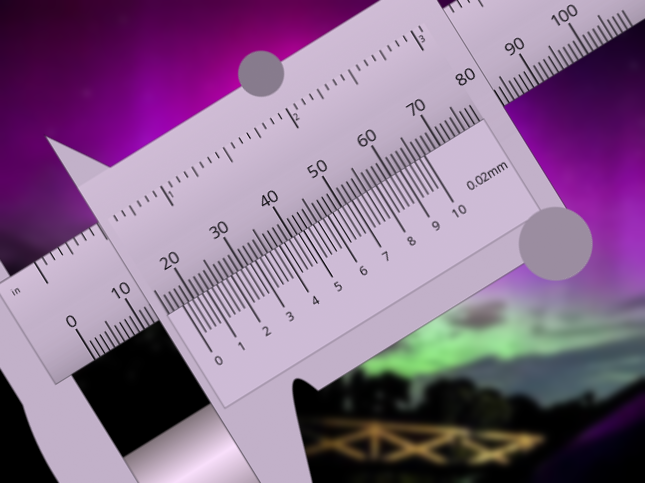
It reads value=17.8 unit=mm
